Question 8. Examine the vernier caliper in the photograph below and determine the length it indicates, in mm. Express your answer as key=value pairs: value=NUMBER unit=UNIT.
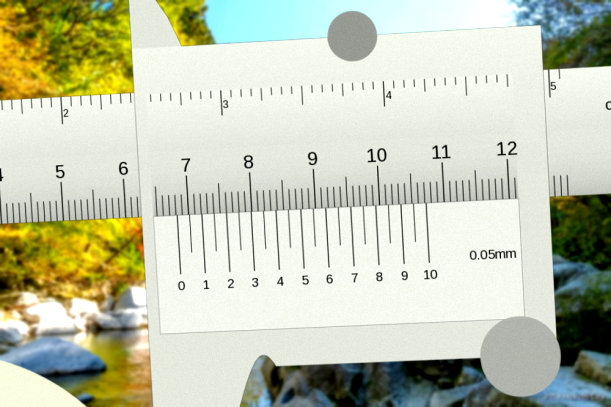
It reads value=68.2 unit=mm
